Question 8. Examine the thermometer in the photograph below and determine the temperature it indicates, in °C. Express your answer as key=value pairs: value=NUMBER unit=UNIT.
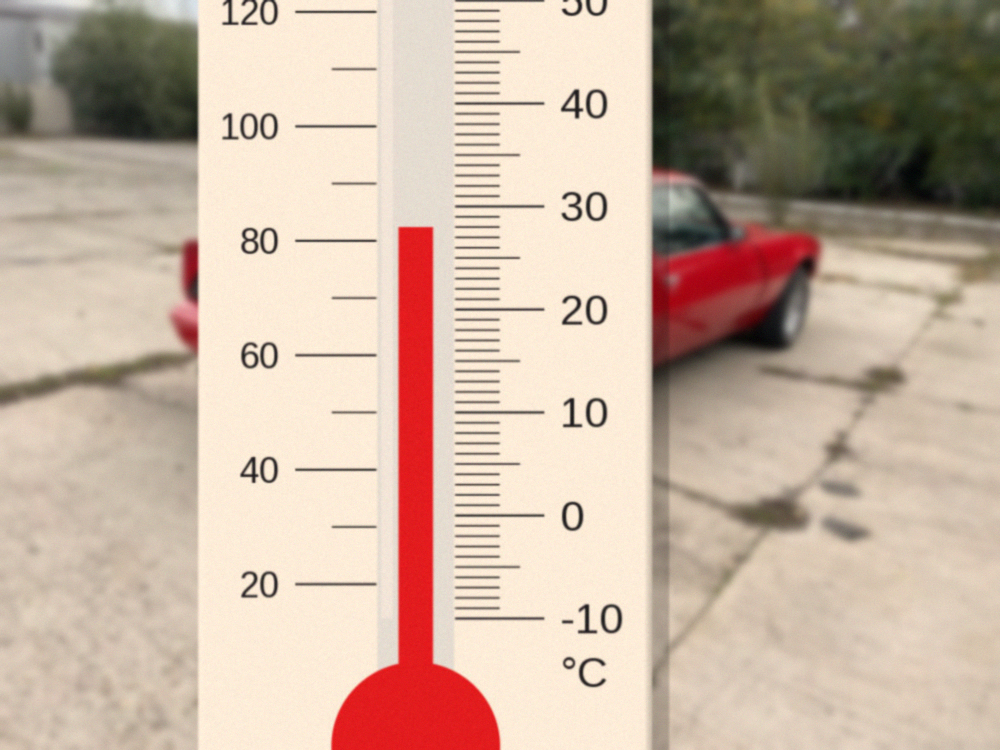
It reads value=28 unit=°C
